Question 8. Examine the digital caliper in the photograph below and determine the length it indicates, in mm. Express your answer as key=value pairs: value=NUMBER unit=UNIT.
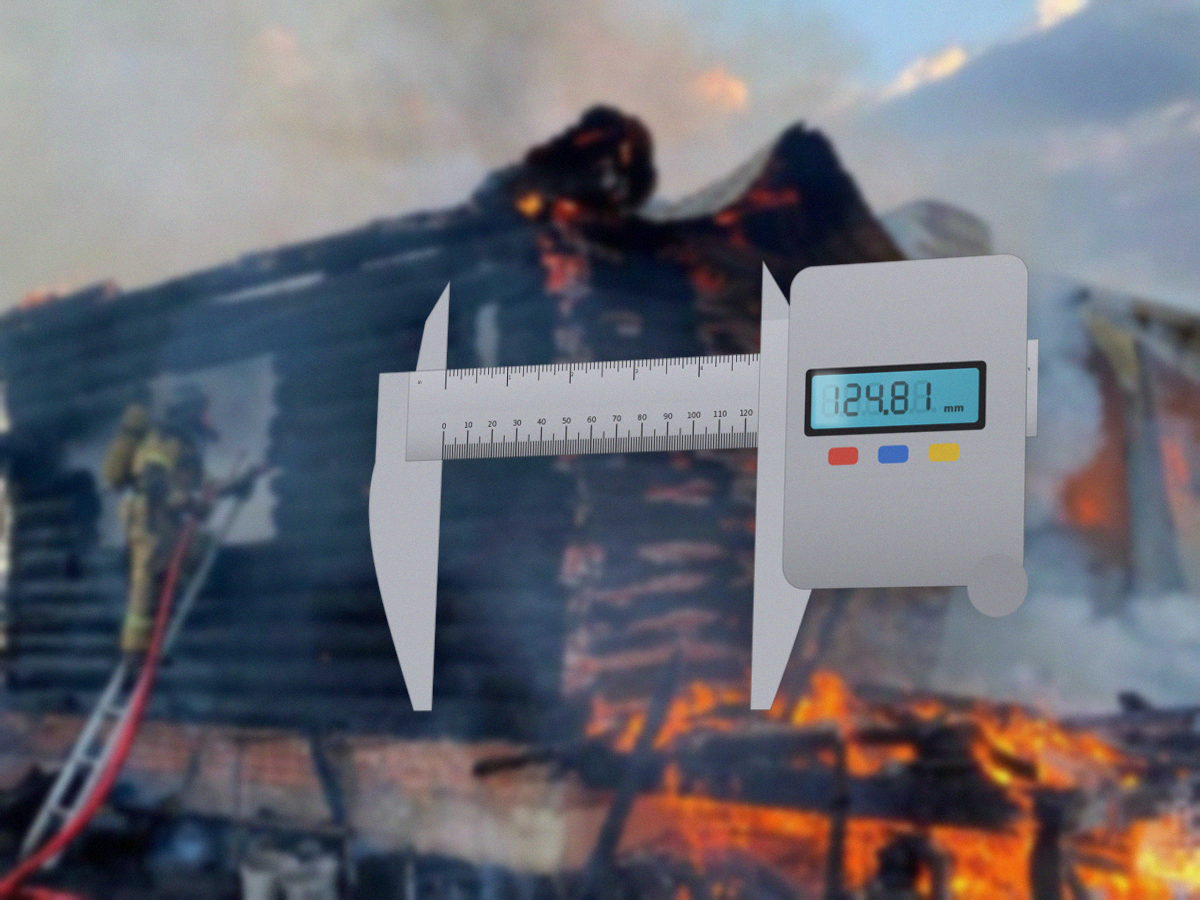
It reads value=124.81 unit=mm
